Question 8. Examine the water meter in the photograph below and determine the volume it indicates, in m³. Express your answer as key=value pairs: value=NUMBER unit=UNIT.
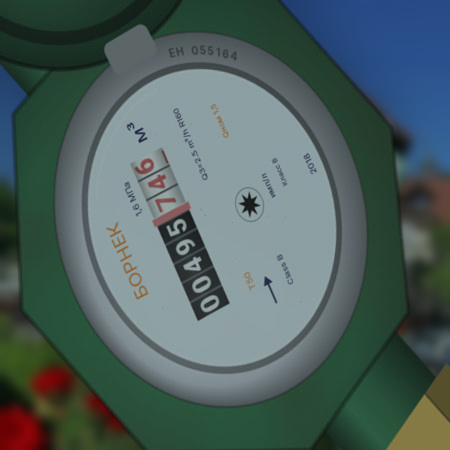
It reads value=495.746 unit=m³
